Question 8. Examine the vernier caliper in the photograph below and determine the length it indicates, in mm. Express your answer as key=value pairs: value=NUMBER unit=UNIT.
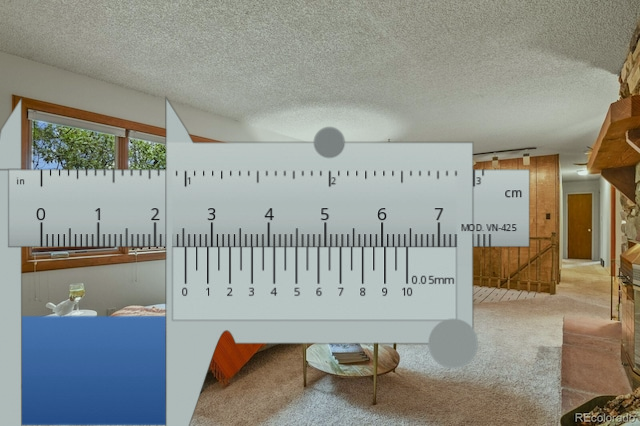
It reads value=25.4 unit=mm
